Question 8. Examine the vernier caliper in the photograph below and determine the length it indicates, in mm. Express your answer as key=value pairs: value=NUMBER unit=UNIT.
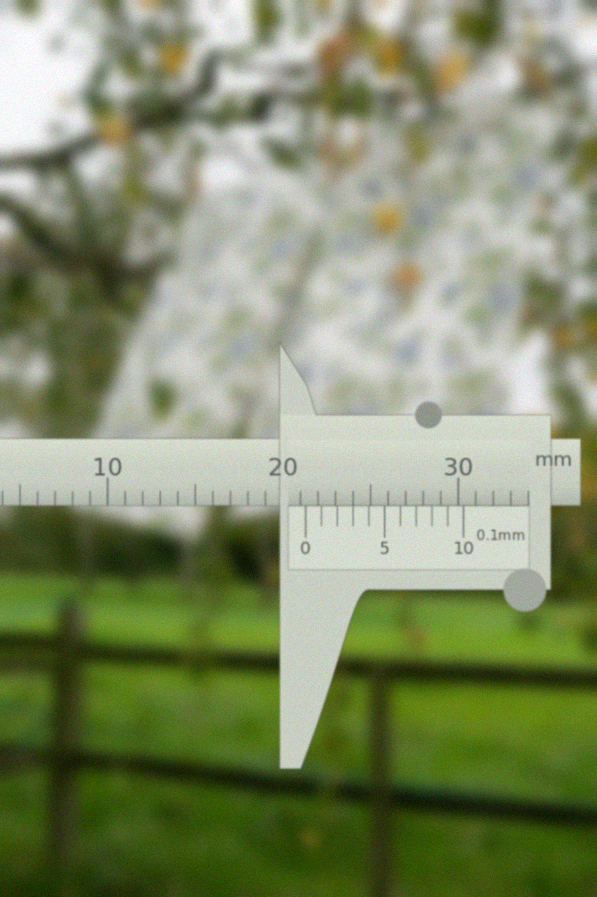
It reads value=21.3 unit=mm
